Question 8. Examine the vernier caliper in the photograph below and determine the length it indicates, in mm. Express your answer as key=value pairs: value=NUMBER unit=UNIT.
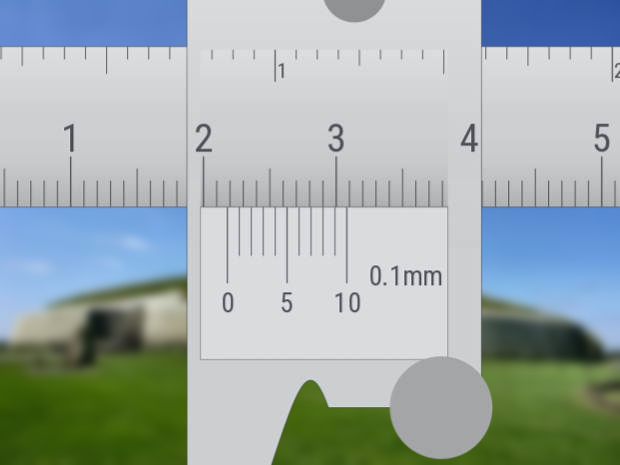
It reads value=21.8 unit=mm
